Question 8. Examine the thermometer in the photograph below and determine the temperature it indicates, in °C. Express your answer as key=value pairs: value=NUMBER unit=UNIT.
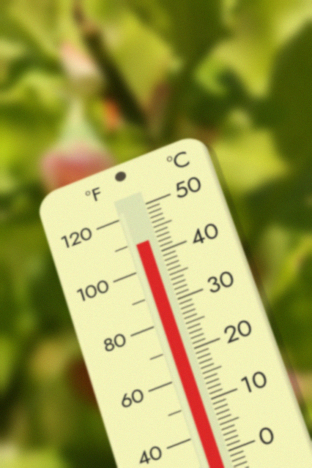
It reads value=43 unit=°C
